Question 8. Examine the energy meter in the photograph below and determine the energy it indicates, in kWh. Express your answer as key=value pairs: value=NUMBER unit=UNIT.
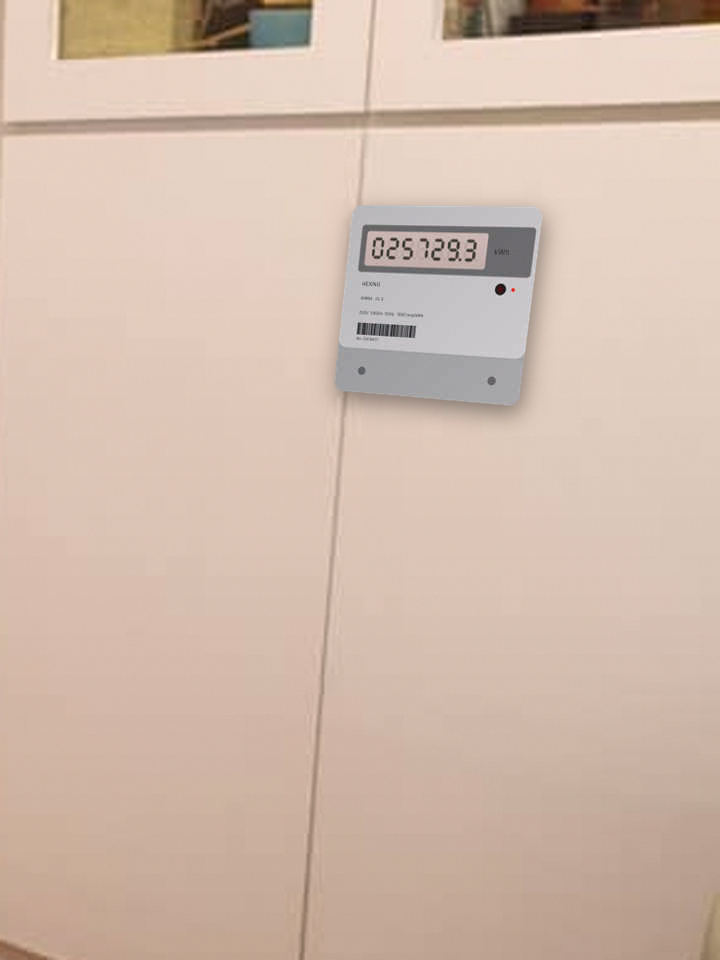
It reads value=25729.3 unit=kWh
